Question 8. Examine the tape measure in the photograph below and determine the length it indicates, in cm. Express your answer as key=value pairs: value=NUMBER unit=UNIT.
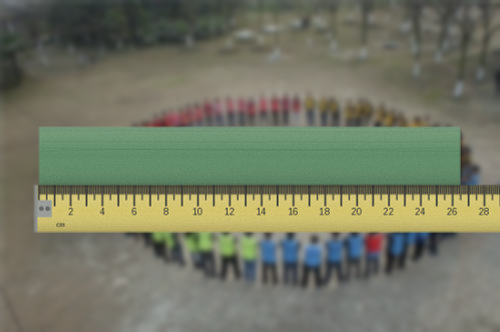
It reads value=26.5 unit=cm
